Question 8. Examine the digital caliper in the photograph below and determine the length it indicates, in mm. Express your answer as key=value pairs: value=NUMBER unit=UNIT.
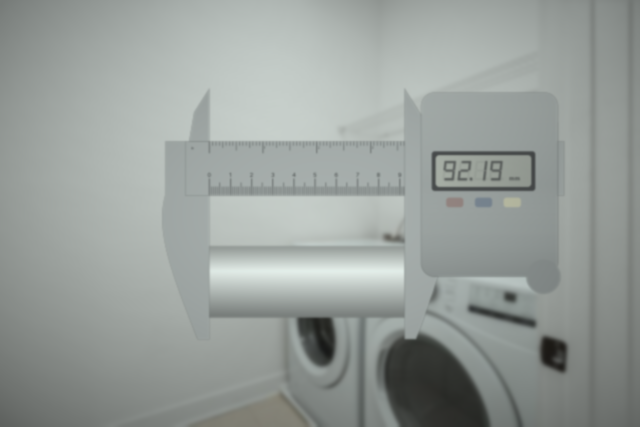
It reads value=92.19 unit=mm
